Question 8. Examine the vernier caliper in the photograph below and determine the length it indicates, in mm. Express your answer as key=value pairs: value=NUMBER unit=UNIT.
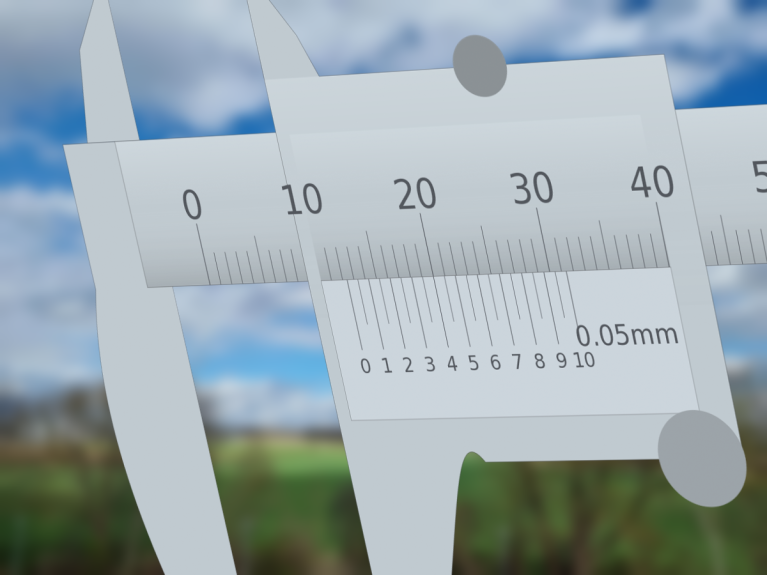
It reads value=12.4 unit=mm
